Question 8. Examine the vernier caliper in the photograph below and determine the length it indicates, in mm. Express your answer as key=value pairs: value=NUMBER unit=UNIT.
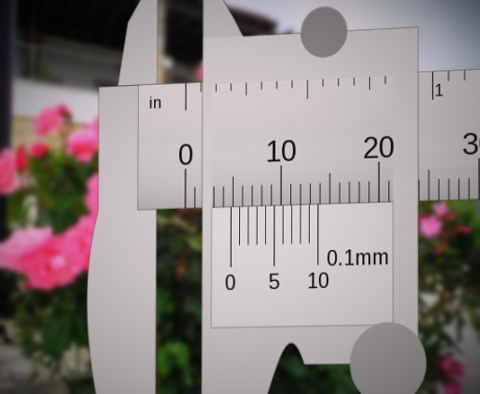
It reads value=4.8 unit=mm
